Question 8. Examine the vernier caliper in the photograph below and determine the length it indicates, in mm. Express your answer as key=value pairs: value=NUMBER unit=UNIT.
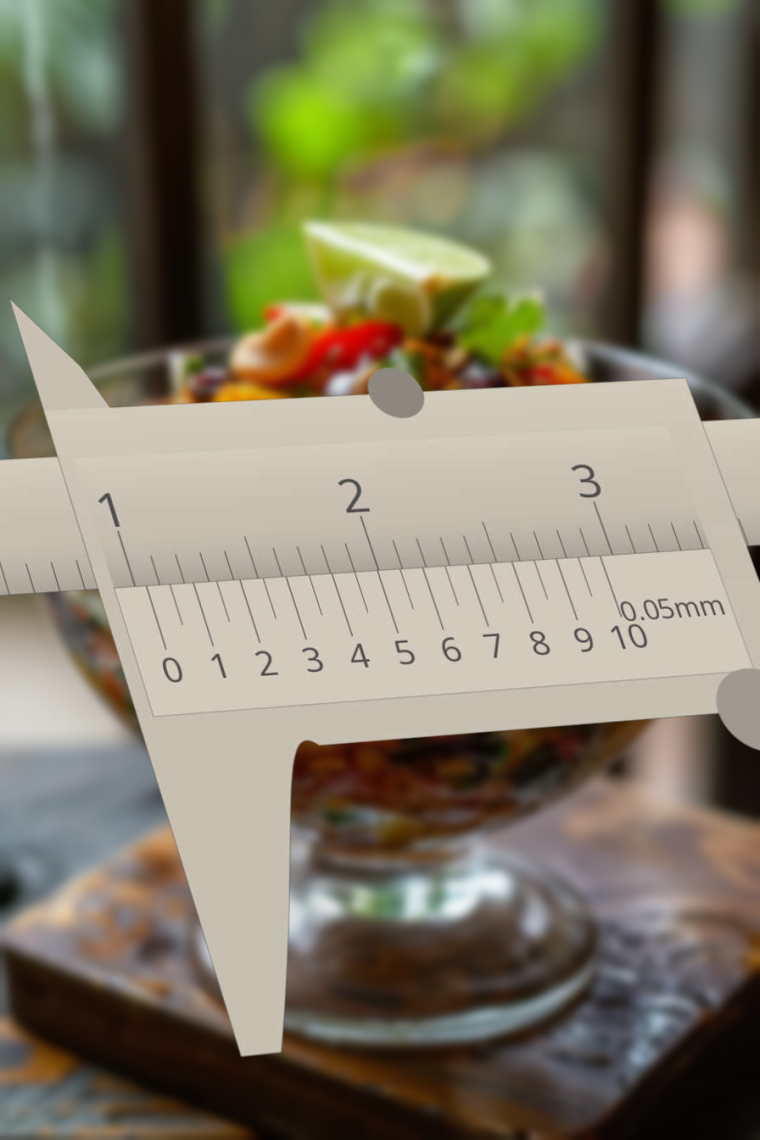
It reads value=10.45 unit=mm
